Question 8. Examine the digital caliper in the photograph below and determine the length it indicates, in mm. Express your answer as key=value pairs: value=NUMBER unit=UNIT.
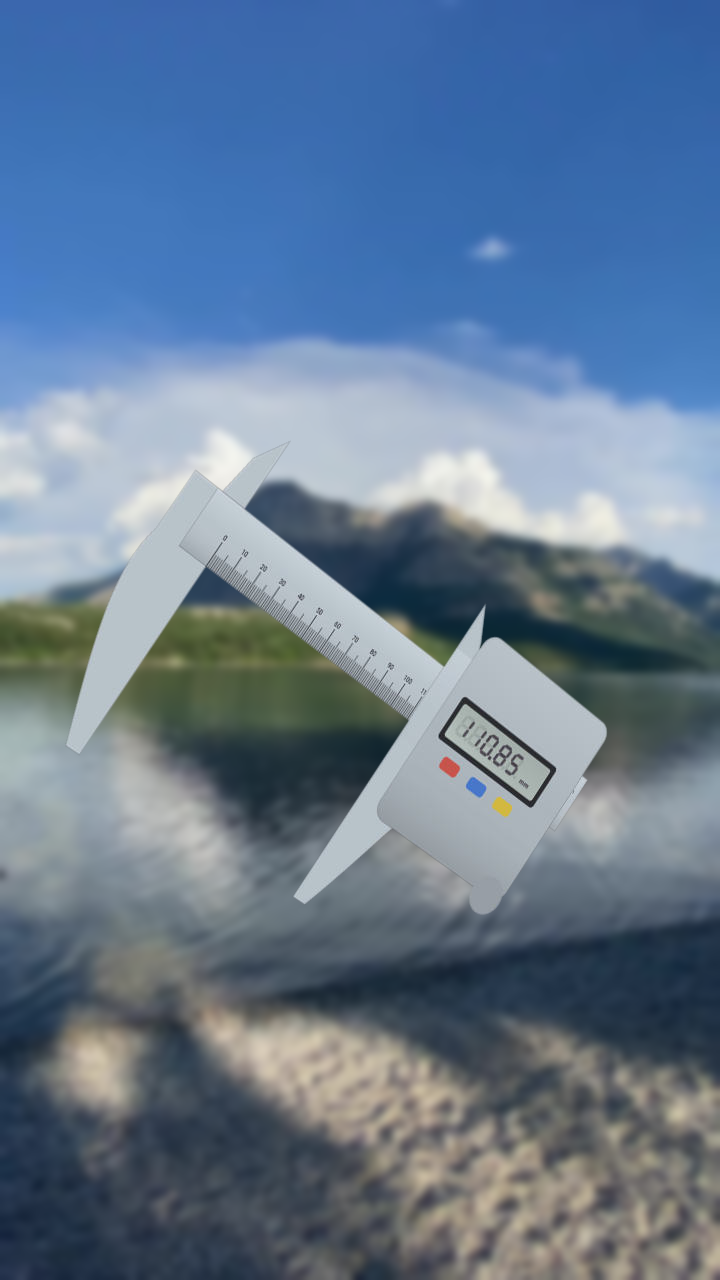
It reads value=110.85 unit=mm
